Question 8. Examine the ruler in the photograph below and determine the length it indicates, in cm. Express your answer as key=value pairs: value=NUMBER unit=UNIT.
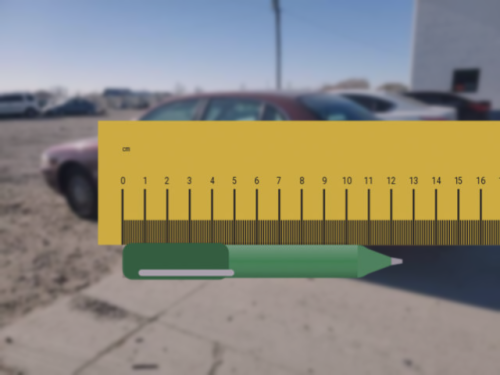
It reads value=12.5 unit=cm
